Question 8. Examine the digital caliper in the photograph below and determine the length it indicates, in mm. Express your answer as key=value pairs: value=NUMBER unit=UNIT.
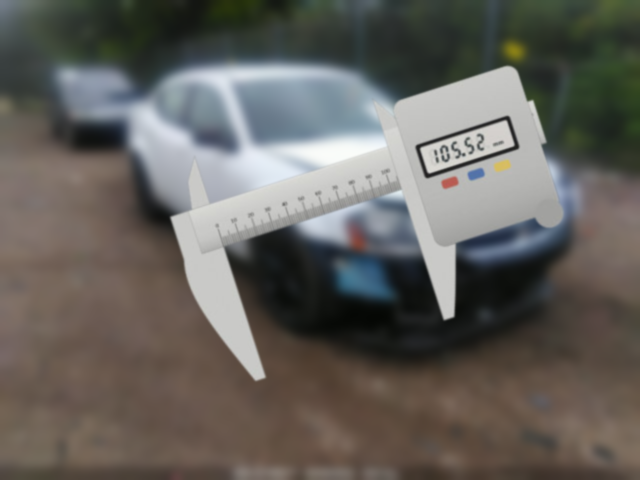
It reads value=105.52 unit=mm
